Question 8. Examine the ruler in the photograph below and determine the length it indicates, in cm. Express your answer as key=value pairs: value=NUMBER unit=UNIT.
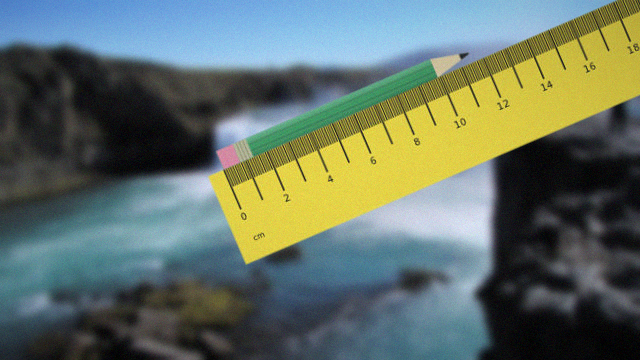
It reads value=11.5 unit=cm
